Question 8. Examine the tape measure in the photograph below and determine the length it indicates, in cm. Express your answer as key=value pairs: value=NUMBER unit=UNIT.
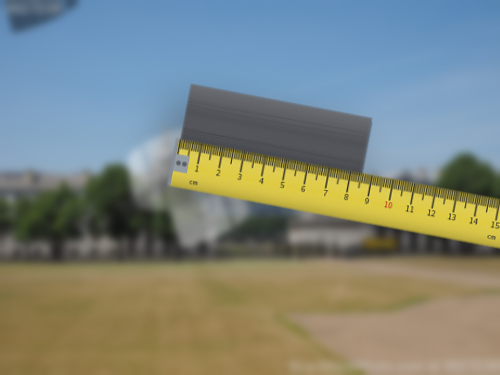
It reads value=8.5 unit=cm
